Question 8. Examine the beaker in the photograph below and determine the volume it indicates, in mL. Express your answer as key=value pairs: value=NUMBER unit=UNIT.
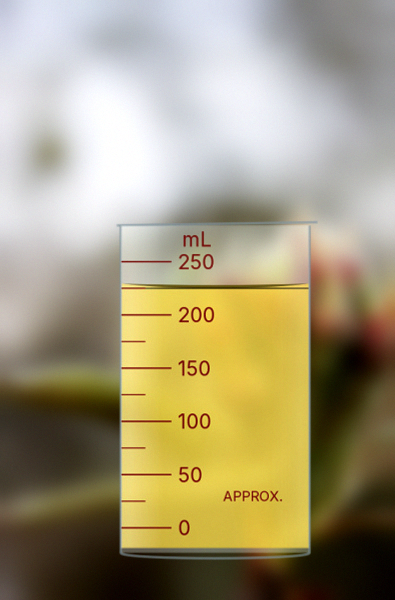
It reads value=225 unit=mL
